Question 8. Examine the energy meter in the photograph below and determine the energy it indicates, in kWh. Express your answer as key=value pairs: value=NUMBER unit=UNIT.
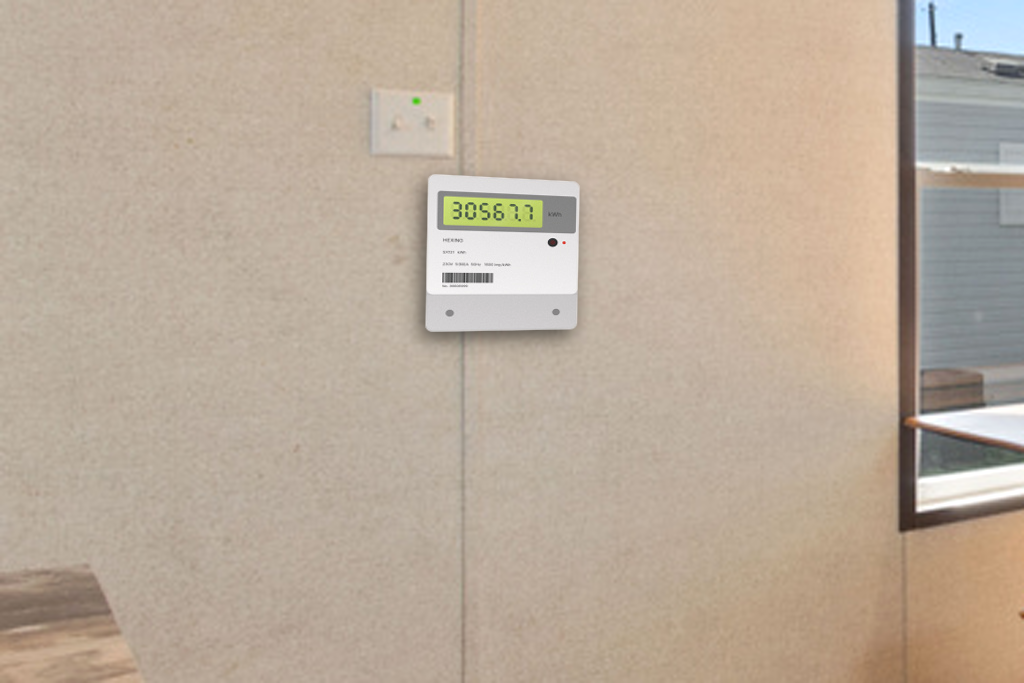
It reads value=30567.7 unit=kWh
